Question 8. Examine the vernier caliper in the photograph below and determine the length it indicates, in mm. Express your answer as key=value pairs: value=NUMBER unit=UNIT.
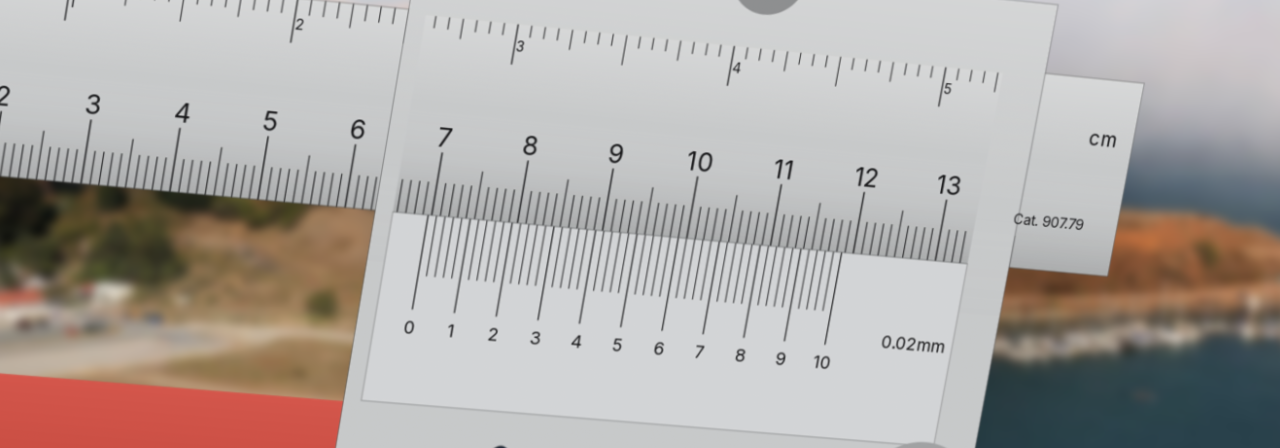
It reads value=69.6 unit=mm
